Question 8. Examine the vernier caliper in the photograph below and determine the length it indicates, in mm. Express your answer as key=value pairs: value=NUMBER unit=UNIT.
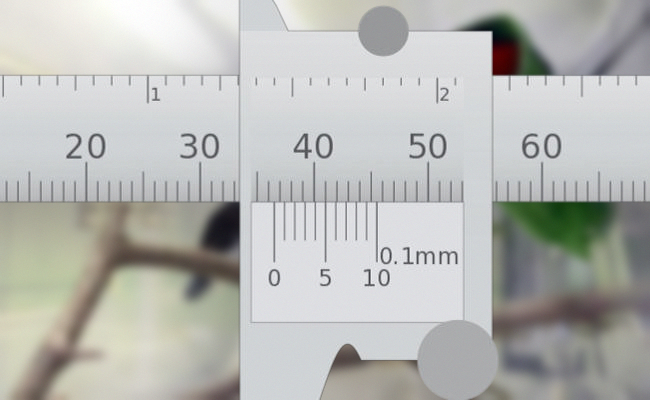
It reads value=36.5 unit=mm
